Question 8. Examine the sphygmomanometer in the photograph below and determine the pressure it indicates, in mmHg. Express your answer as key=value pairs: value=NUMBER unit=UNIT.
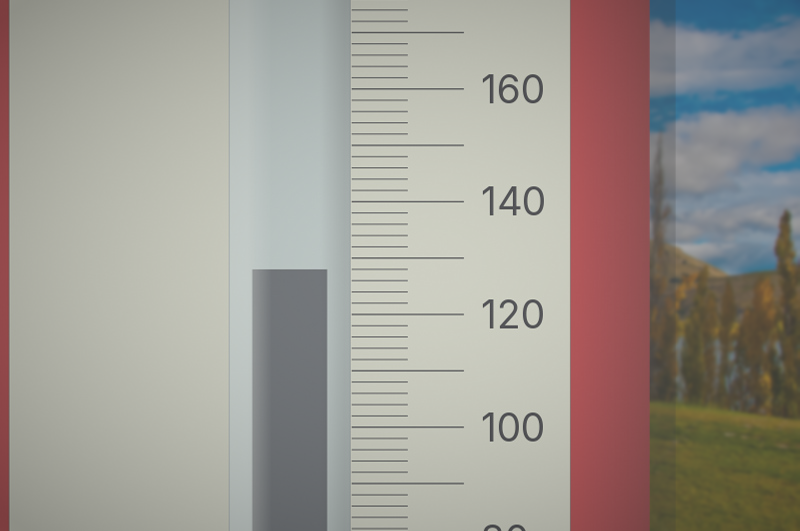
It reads value=128 unit=mmHg
